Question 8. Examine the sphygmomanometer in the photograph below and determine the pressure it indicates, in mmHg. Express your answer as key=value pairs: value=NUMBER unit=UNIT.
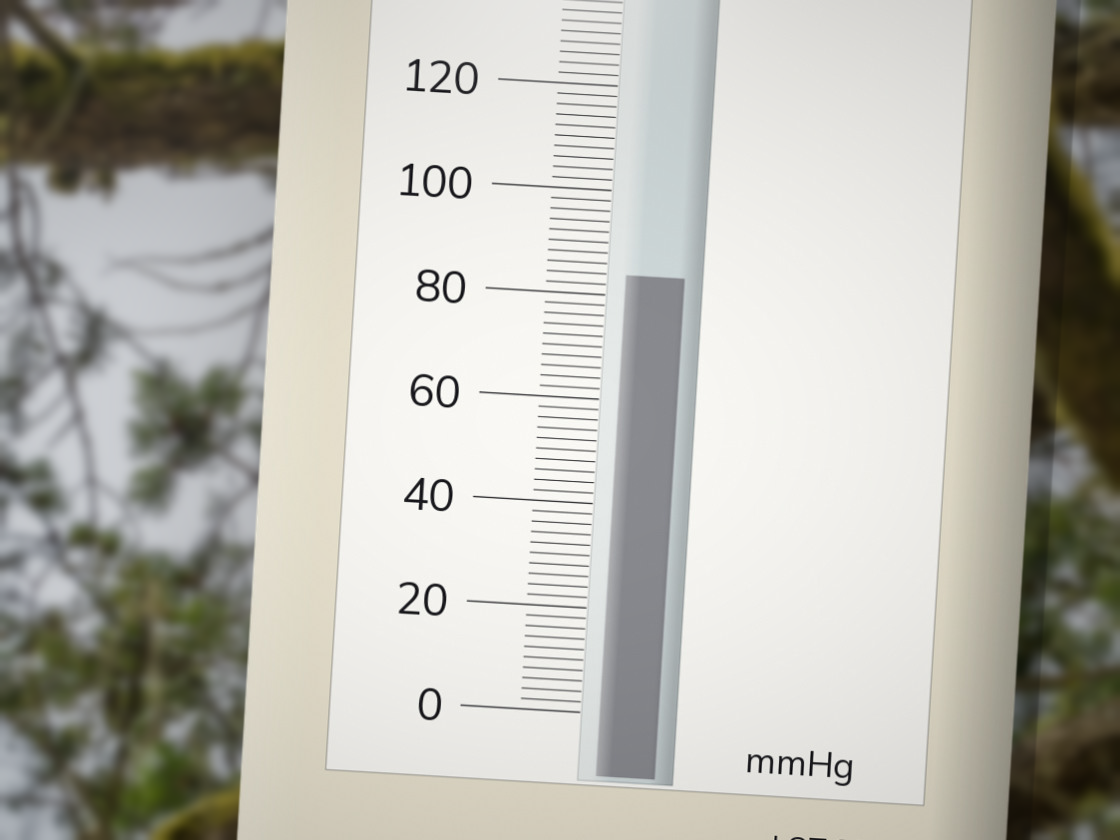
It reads value=84 unit=mmHg
